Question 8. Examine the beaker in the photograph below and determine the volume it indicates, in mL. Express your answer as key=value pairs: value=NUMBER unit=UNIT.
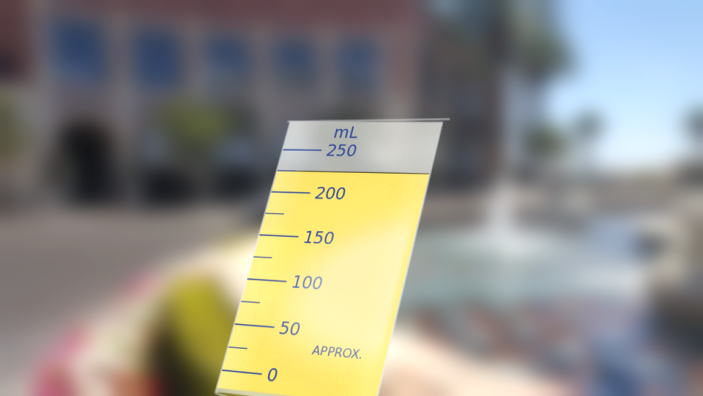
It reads value=225 unit=mL
